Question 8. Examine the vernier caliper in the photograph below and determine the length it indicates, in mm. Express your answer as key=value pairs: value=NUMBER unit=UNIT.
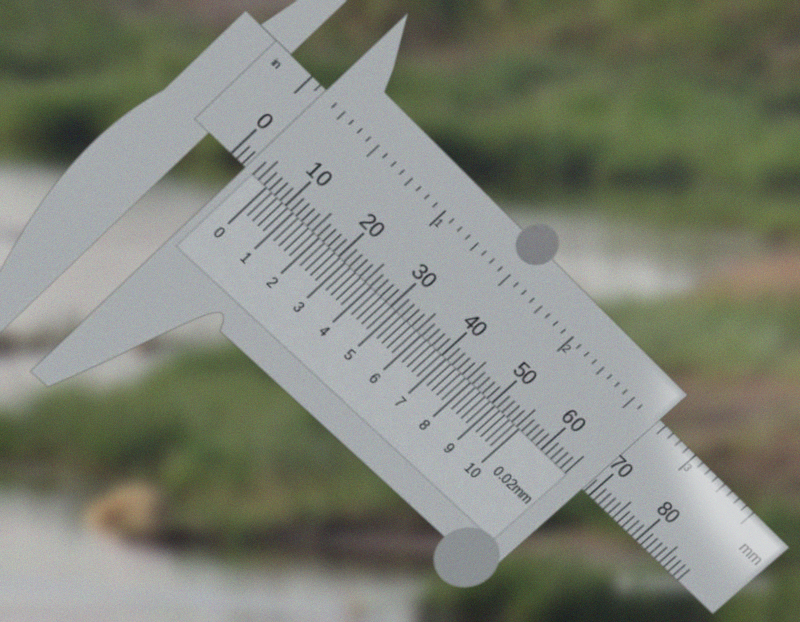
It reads value=6.5 unit=mm
